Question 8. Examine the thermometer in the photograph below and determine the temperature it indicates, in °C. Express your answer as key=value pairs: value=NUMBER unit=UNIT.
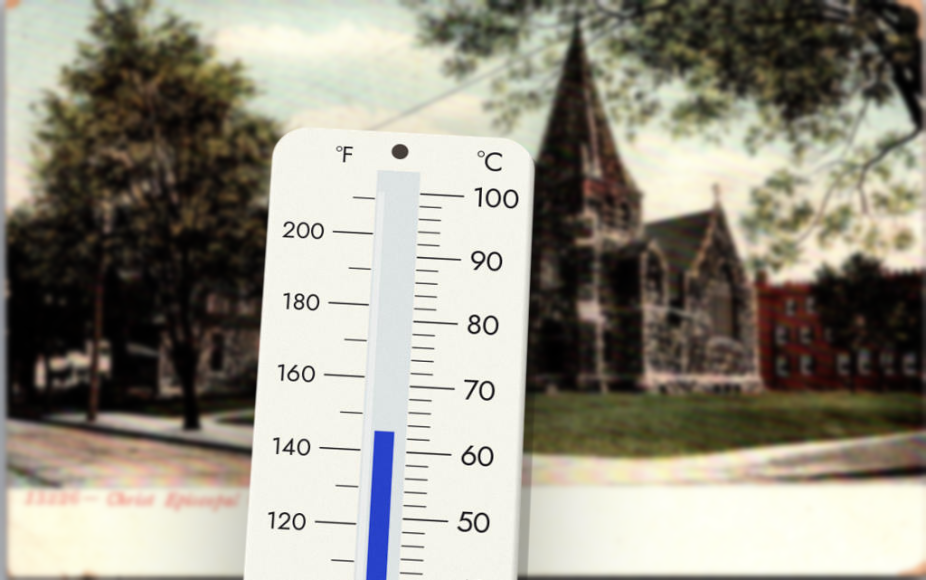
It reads value=63 unit=°C
